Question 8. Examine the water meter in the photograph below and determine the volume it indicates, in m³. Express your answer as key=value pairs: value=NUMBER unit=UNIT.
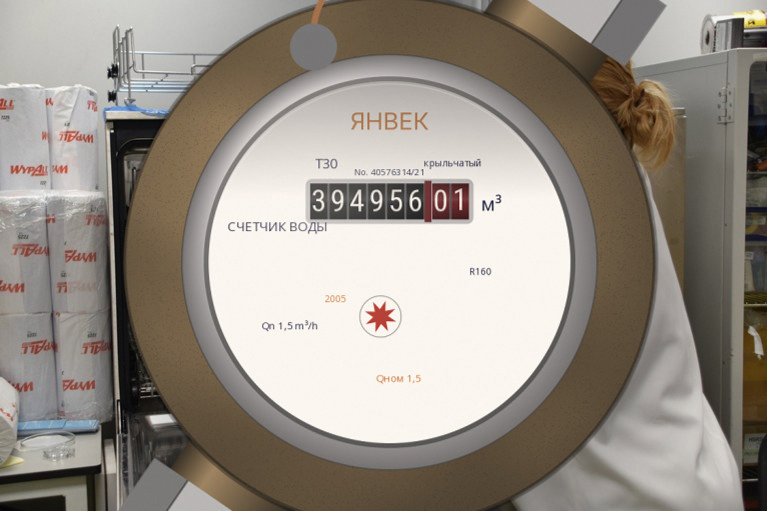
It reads value=394956.01 unit=m³
